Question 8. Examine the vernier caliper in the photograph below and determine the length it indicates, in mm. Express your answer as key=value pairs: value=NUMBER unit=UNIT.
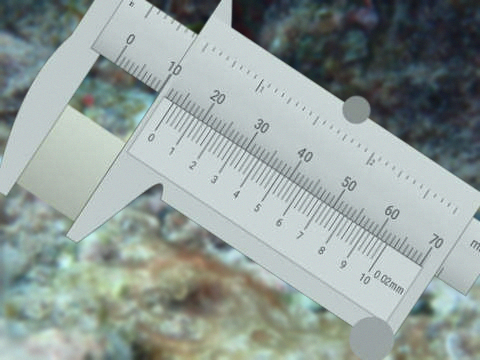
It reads value=13.5 unit=mm
